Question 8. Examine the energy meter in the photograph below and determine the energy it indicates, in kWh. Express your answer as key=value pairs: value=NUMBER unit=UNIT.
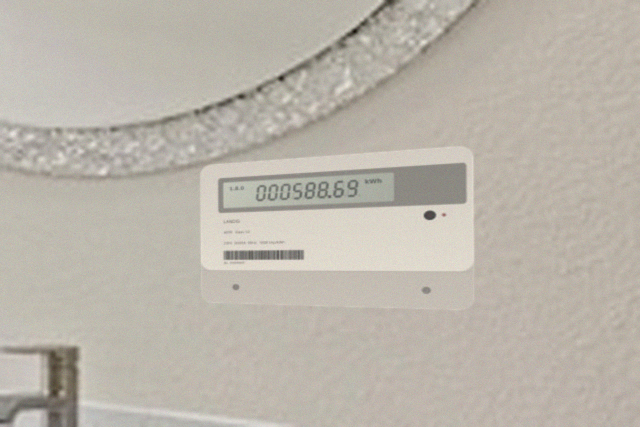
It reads value=588.69 unit=kWh
